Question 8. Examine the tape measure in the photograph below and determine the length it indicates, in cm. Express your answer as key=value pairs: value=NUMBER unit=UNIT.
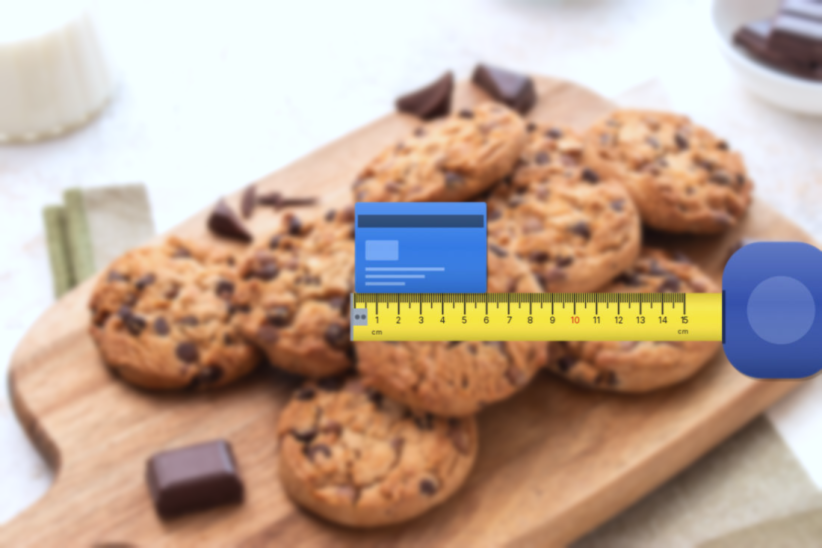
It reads value=6 unit=cm
